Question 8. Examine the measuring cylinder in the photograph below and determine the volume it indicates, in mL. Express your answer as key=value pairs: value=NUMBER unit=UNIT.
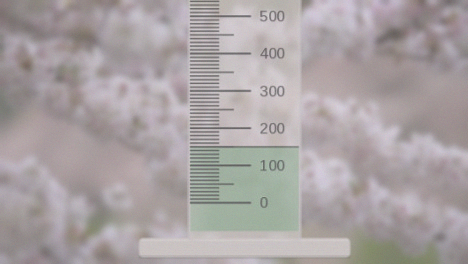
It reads value=150 unit=mL
